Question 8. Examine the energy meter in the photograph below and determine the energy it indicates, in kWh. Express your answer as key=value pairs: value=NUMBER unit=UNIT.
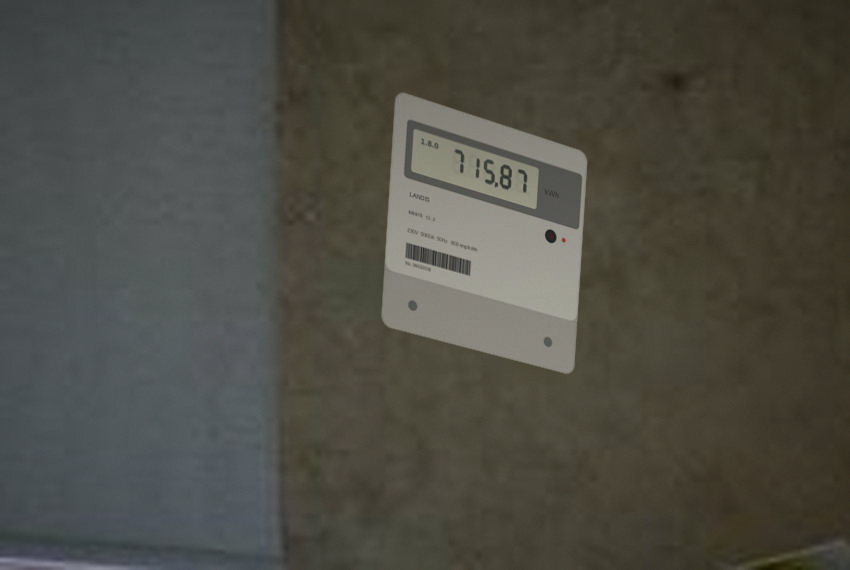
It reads value=715.87 unit=kWh
